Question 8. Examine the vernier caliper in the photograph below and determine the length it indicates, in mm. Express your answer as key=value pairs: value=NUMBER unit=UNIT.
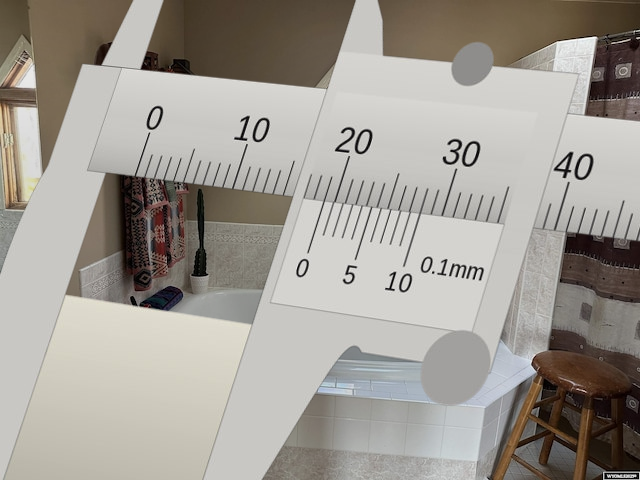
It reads value=19.0 unit=mm
